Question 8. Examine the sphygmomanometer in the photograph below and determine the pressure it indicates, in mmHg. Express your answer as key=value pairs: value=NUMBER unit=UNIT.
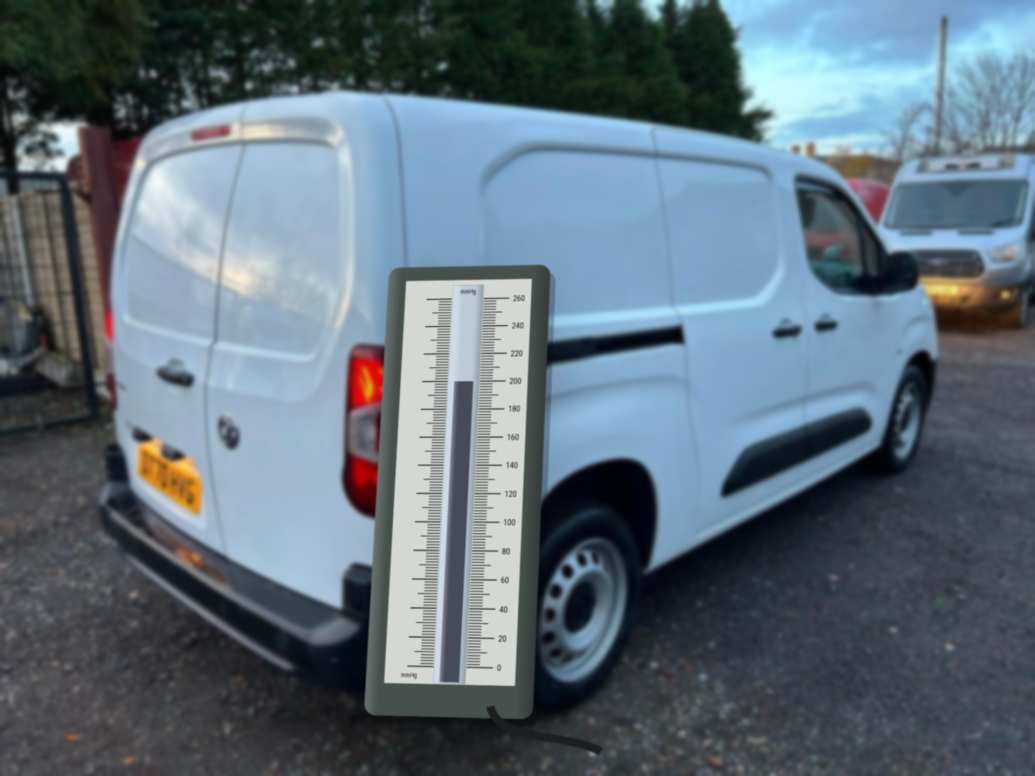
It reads value=200 unit=mmHg
